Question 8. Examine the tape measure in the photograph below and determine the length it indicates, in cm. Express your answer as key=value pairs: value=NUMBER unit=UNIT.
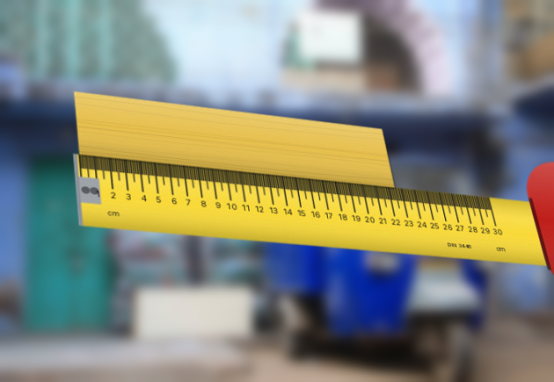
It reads value=22.5 unit=cm
